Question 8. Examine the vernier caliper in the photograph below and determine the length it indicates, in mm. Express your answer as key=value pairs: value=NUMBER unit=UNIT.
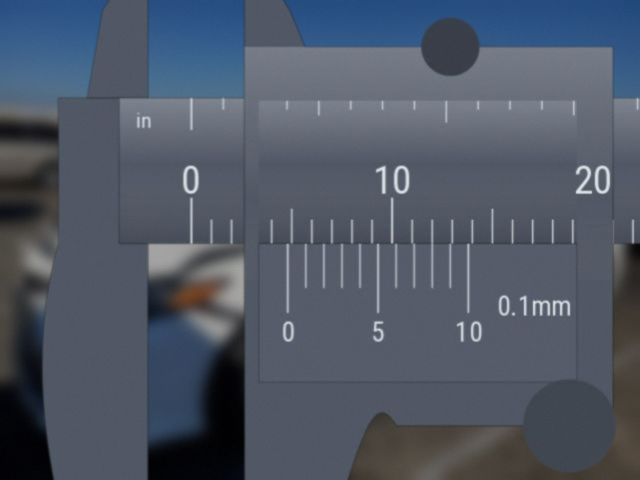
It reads value=4.8 unit=mm
